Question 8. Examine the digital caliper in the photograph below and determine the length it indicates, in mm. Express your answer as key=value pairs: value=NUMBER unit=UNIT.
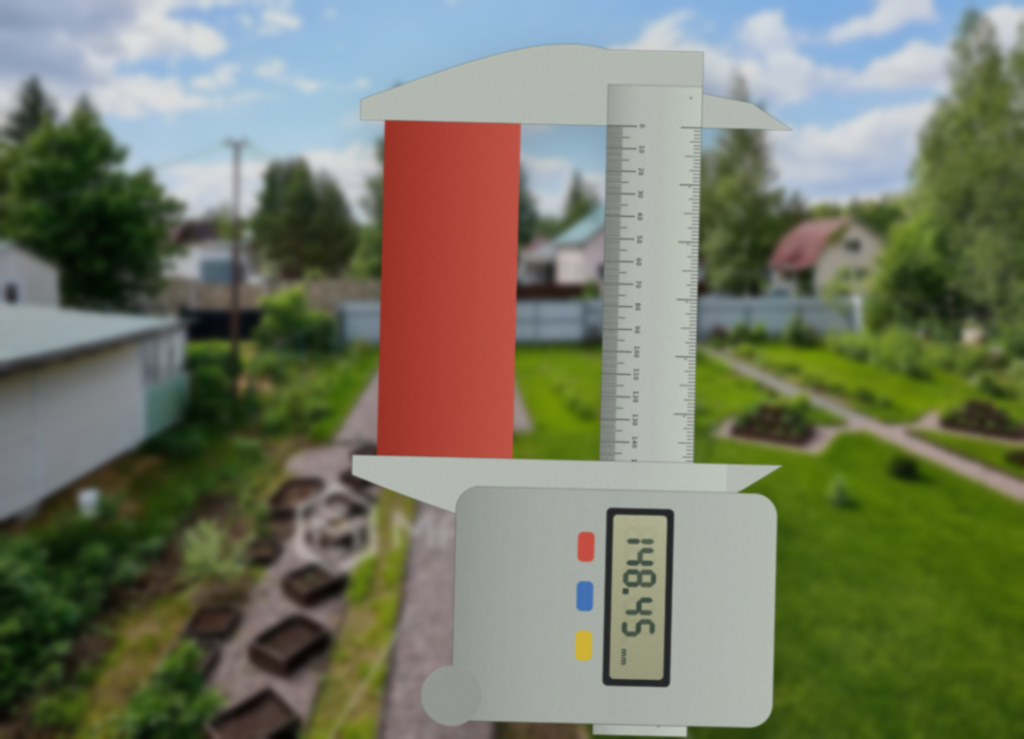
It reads value=148.45 unit=mm
